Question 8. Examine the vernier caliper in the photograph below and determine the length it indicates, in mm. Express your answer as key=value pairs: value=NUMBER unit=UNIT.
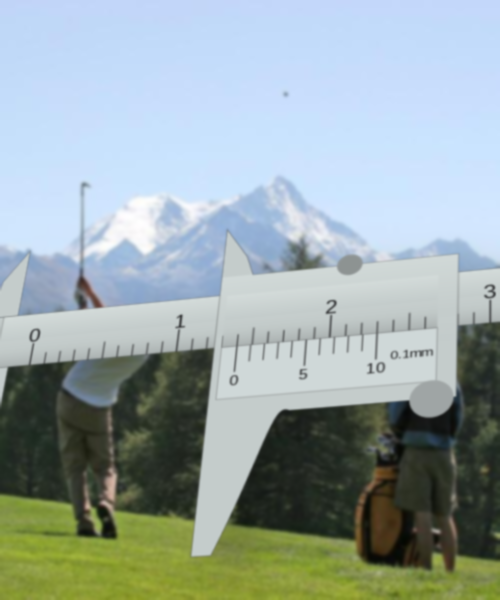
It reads value=14.0 unit=mm
